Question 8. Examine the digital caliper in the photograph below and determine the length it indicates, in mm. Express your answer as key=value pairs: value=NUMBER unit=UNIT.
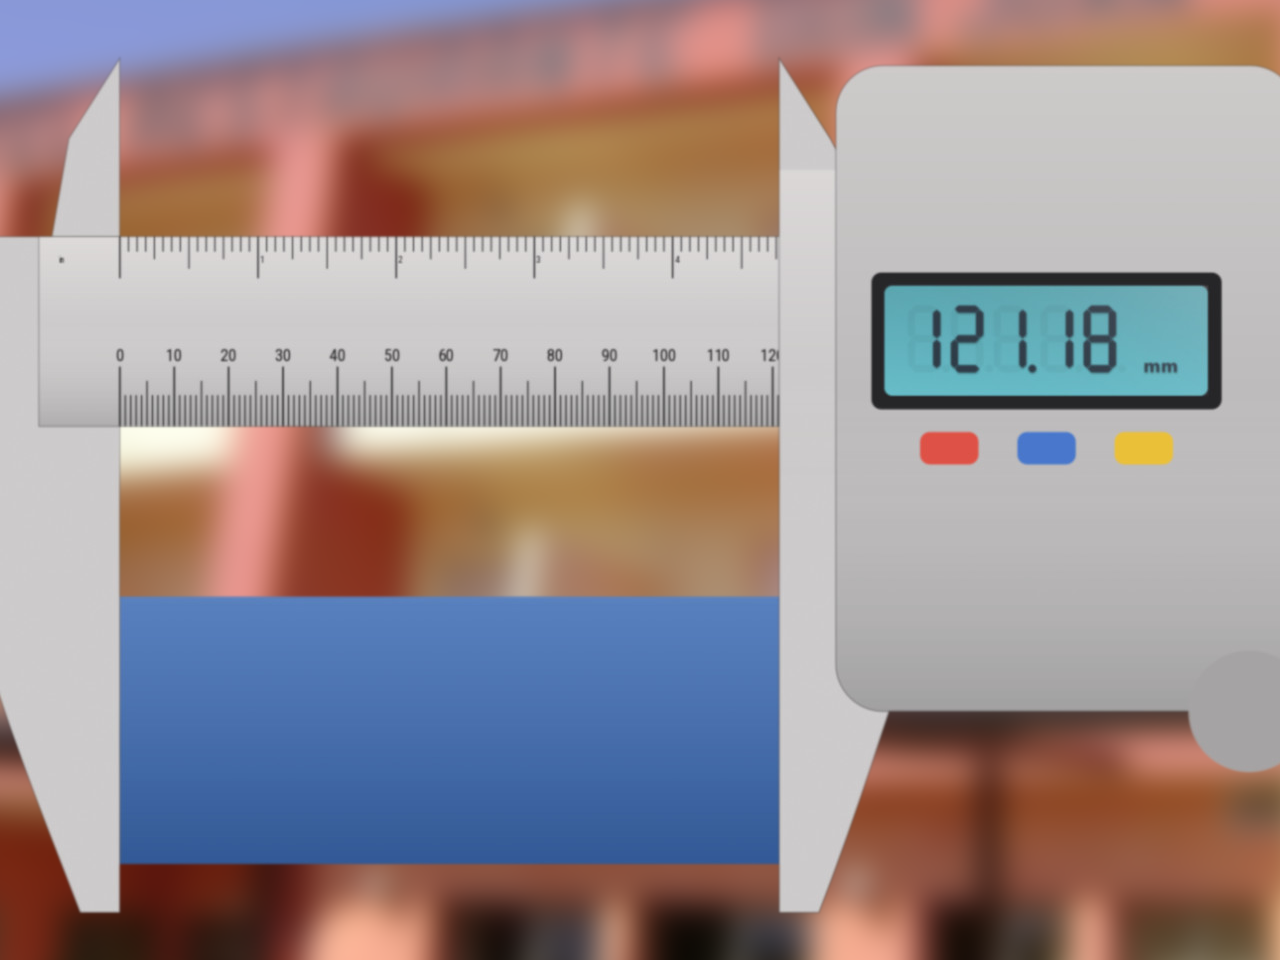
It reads value=121.18 unit=mm
